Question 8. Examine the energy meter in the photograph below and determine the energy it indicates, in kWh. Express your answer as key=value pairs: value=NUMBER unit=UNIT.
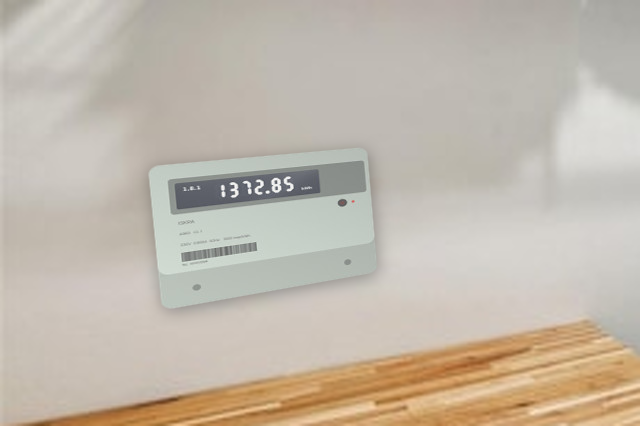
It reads value=1372.85 unit=kWh
